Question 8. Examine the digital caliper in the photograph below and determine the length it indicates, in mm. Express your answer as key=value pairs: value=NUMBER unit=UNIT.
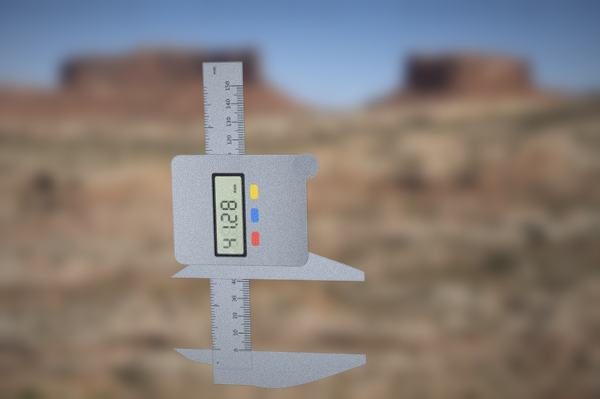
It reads value=41.28 unit=mm
